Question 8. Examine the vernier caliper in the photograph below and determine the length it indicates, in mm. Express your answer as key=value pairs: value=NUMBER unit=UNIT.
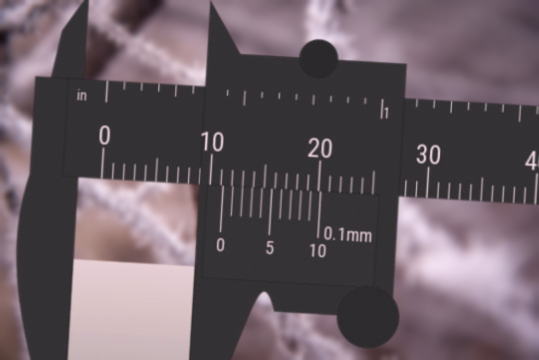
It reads value=11.2 unit=mm
